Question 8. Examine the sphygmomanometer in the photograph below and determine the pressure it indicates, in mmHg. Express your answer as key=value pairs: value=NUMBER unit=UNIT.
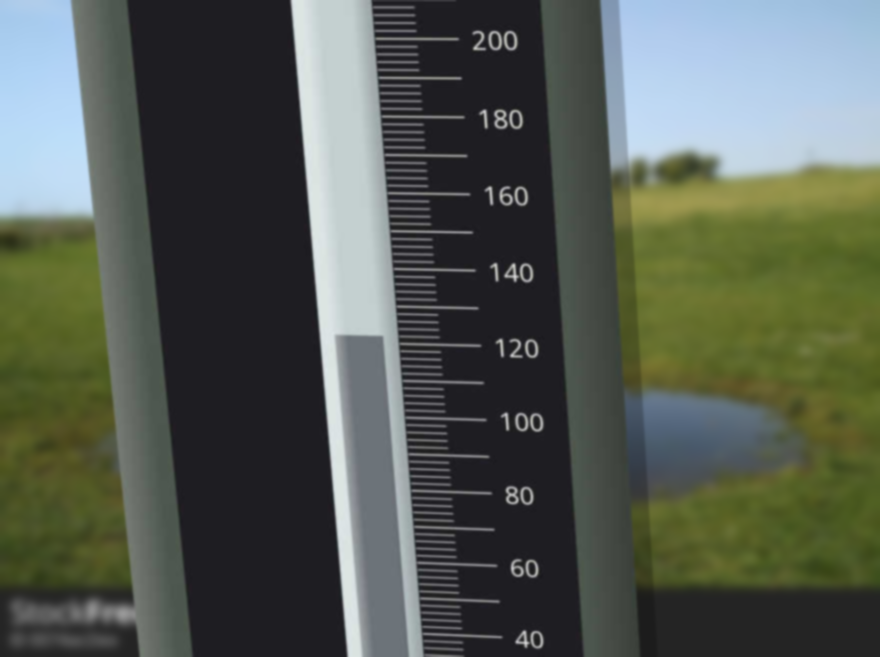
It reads value=122 unit=mmHg
